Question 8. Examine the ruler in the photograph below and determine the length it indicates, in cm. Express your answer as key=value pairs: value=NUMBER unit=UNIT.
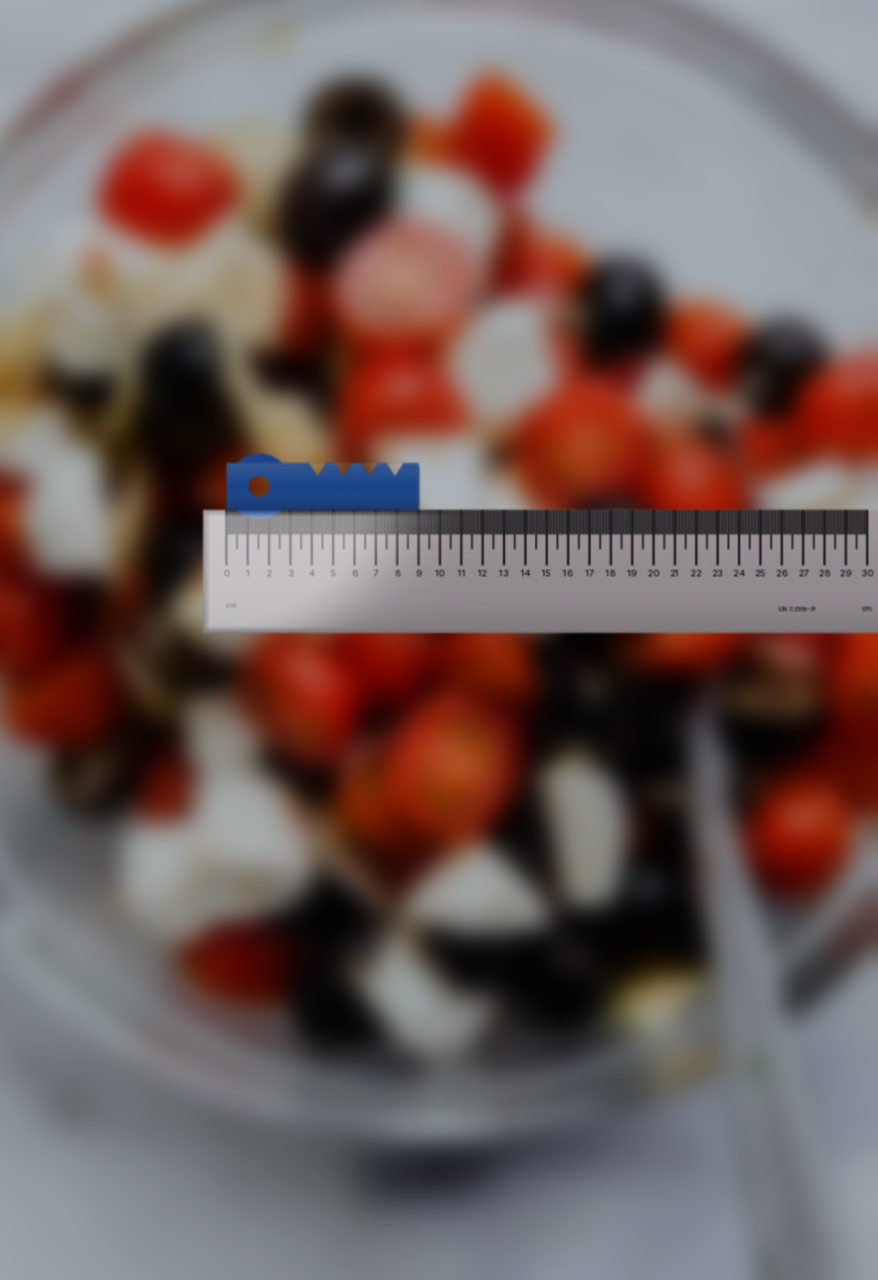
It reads value=9 unit=cm
